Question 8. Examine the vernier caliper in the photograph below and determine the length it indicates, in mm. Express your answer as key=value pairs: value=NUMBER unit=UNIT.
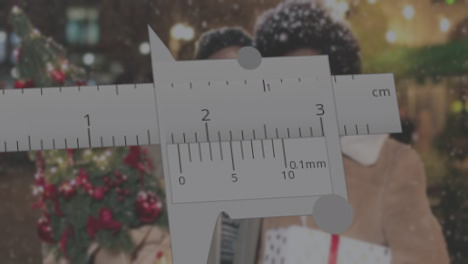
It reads value=17.4 unit=mm
